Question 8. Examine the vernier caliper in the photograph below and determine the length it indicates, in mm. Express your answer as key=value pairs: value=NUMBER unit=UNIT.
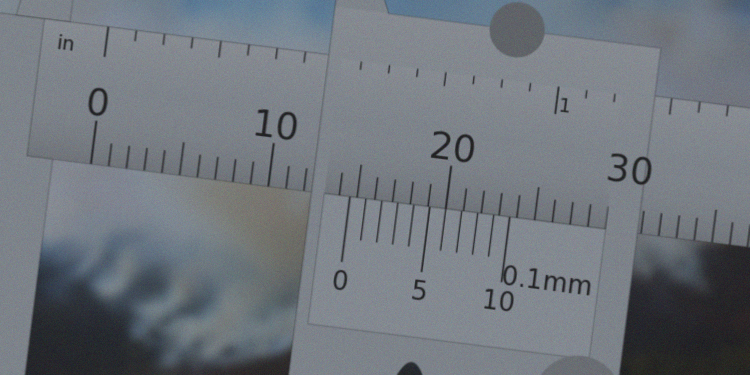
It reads value=14.6 unit=mm
